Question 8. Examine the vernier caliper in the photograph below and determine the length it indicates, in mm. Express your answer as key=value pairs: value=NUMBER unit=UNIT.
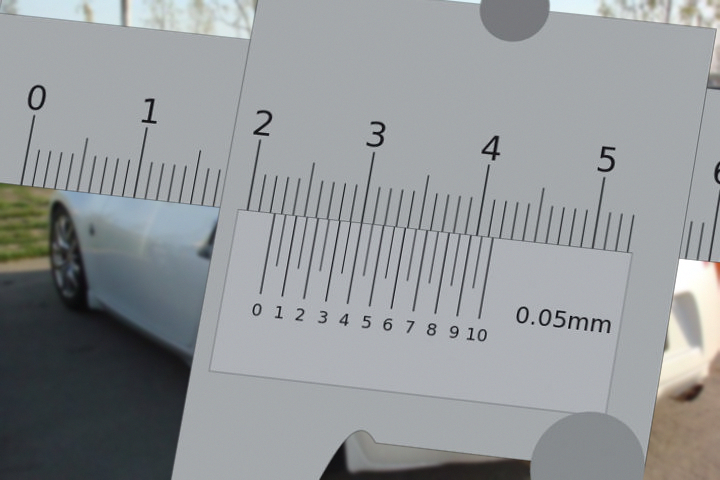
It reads value=22.4 unit=mm
